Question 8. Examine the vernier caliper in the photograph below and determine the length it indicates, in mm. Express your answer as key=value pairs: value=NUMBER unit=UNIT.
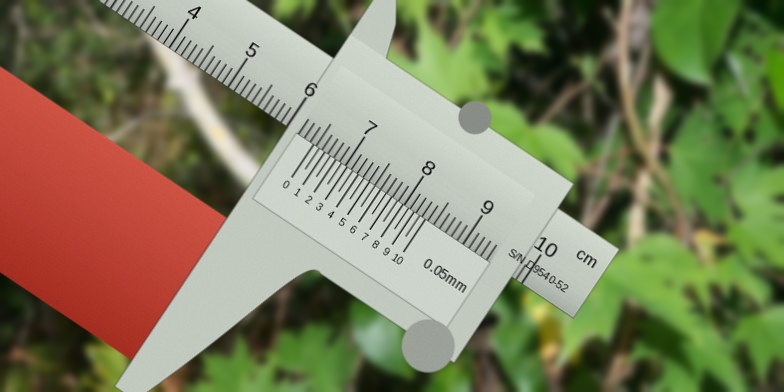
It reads value=64.6 unit=mm
